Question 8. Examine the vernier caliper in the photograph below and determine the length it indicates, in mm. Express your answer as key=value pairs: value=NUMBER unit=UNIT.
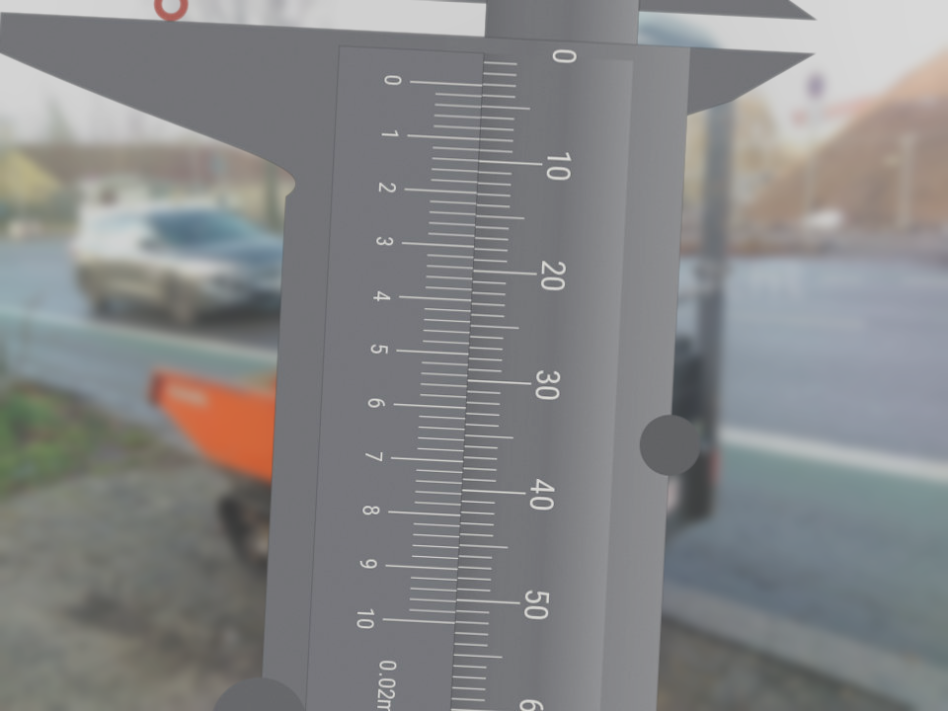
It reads value=3.1 unit=mm
